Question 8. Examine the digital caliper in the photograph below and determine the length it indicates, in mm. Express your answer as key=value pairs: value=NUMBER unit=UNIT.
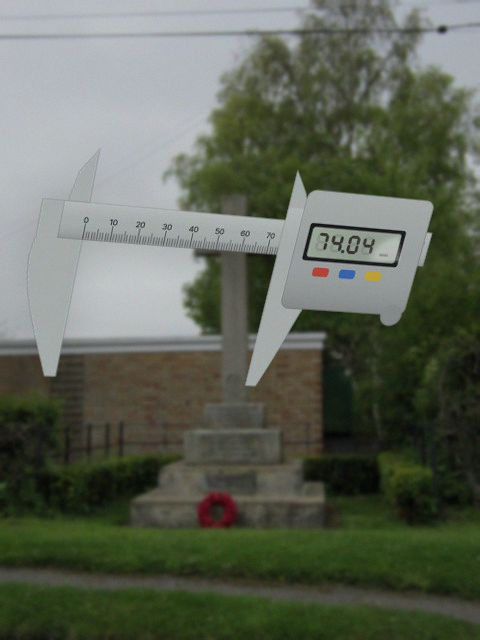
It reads value=74.04 unit=mm
